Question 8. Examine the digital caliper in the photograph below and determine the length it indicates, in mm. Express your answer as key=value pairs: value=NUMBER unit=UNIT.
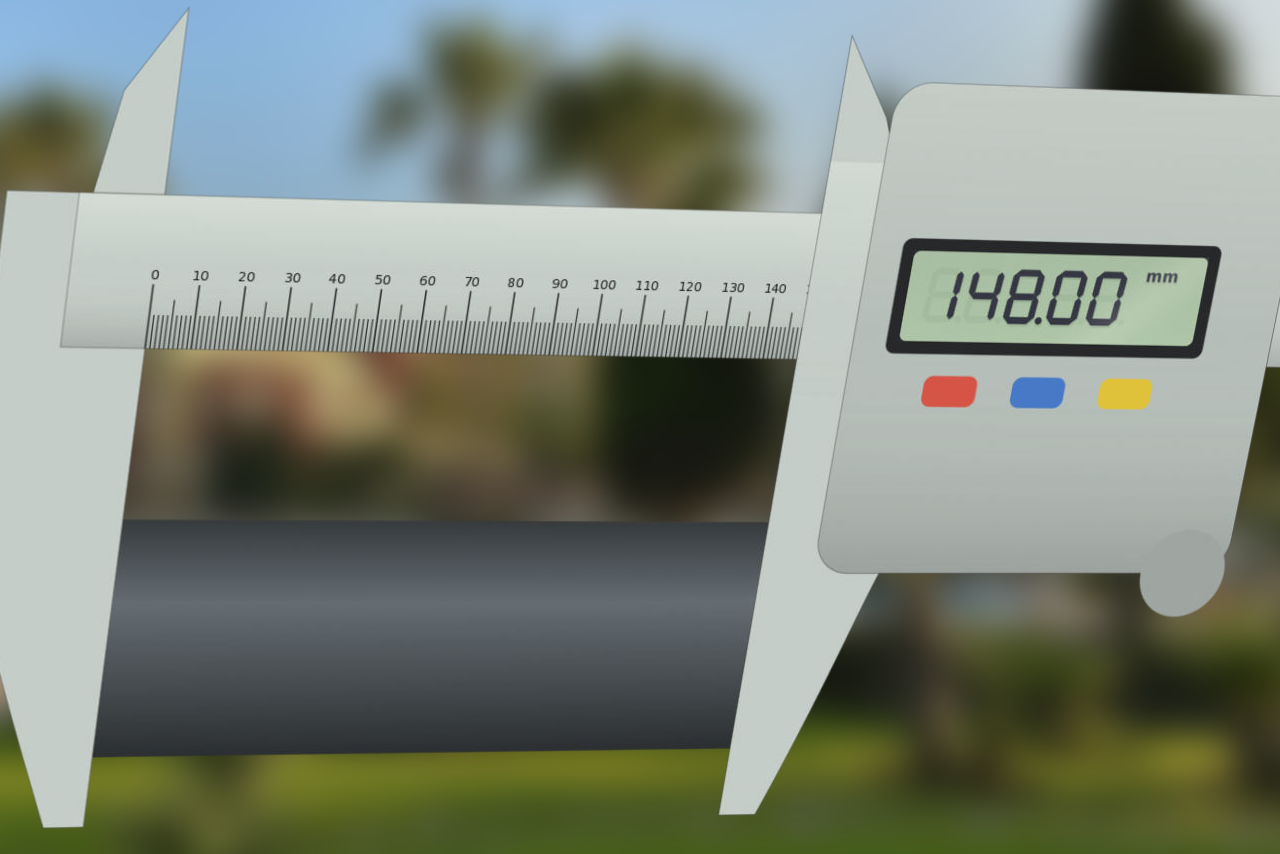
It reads value=148.00 unit=mm
